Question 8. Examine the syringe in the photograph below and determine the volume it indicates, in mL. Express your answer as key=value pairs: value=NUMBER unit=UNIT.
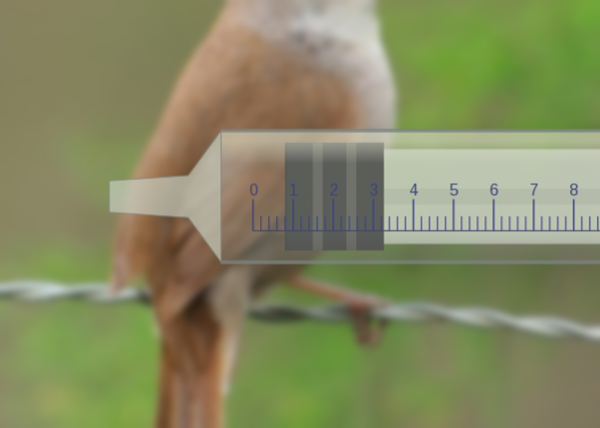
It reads value=0.8 unit=mL
